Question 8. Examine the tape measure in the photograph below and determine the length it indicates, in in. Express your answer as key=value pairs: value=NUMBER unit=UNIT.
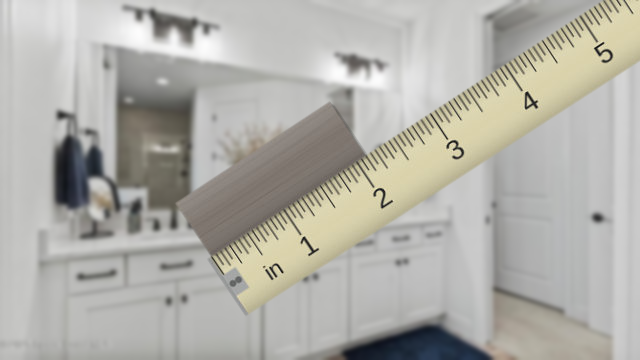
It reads value=2.125 unit=in
